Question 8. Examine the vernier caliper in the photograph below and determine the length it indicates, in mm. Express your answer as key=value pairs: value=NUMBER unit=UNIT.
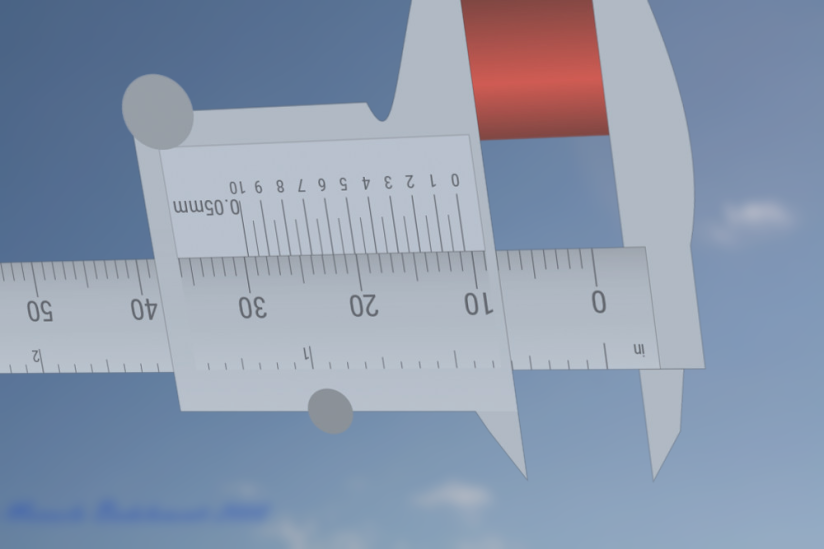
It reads value=10.6 unit=mm
